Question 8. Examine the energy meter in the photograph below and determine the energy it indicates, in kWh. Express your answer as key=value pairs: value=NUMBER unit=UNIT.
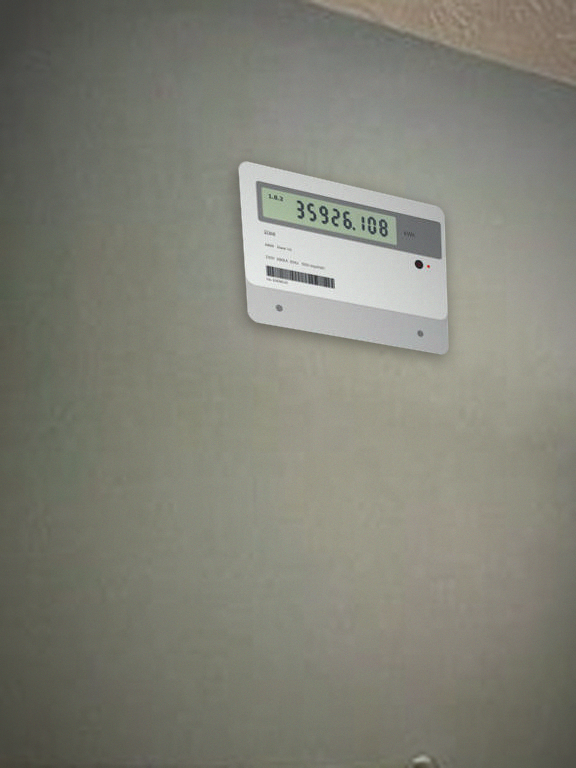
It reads value=35926.108 unit=kWh
